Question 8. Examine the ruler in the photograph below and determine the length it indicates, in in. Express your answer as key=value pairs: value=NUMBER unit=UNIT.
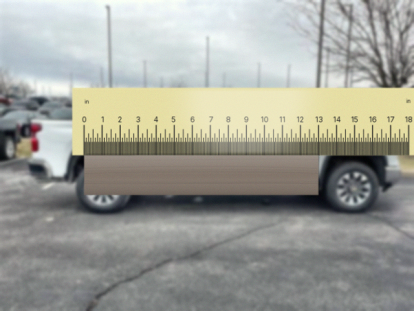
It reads value=13 unit=in
